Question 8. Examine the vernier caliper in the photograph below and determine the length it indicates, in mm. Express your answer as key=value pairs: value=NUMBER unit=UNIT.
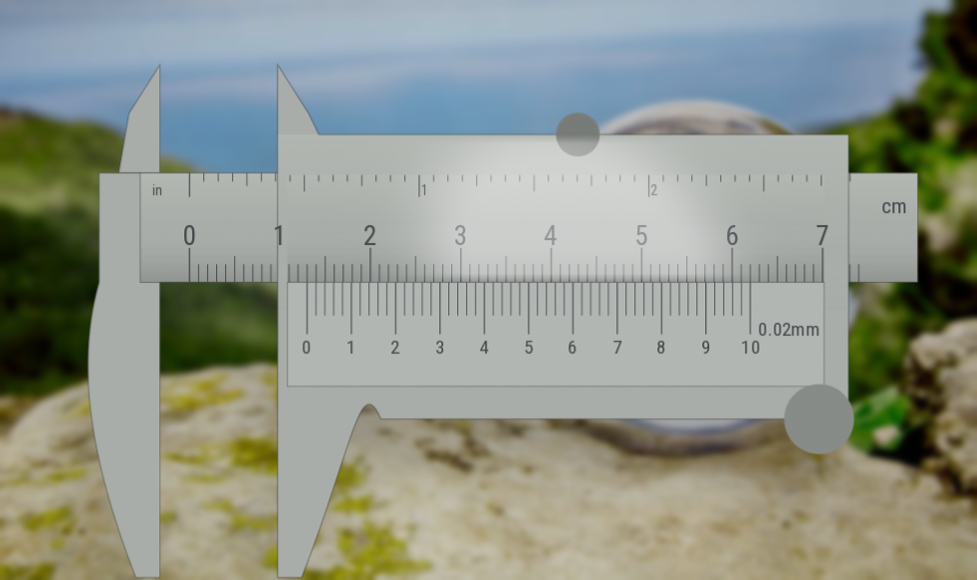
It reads value=13.0 unit=mm
